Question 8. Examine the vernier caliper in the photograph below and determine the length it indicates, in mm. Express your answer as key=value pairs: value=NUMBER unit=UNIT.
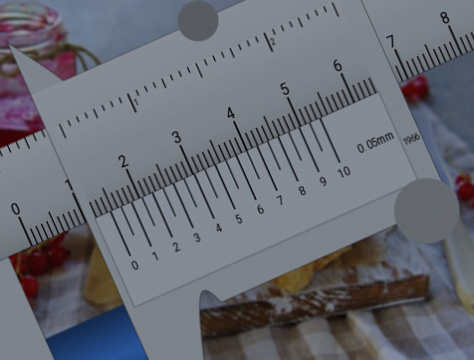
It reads value=14.6 unit=mm
